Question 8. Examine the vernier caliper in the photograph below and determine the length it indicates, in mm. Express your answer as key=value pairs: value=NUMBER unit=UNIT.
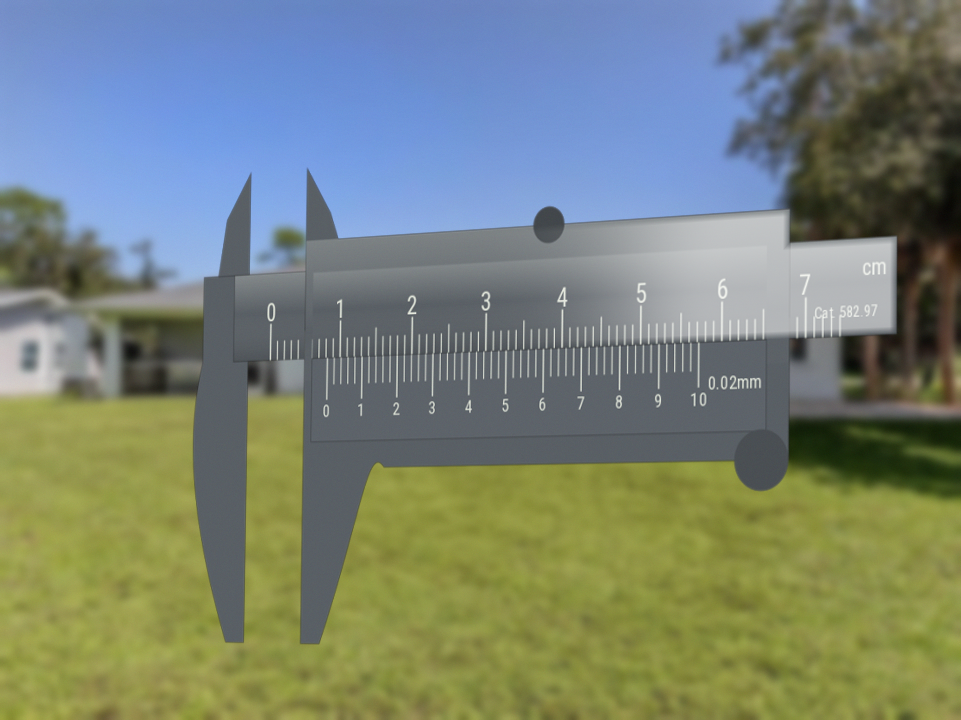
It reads value=8.2 unit=mm
